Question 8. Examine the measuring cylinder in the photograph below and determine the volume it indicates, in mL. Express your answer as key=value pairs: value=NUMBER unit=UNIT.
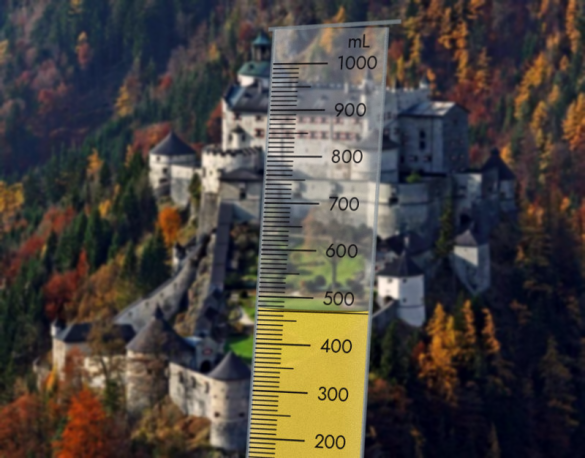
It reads value=470 unit=mL
